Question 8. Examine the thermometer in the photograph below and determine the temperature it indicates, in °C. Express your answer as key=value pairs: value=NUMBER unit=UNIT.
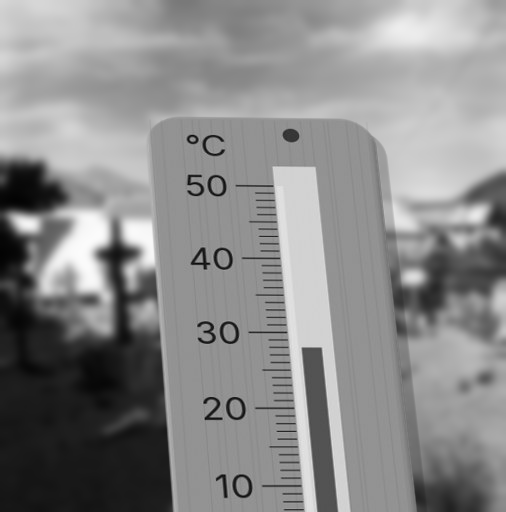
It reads value=28 unit=°C
